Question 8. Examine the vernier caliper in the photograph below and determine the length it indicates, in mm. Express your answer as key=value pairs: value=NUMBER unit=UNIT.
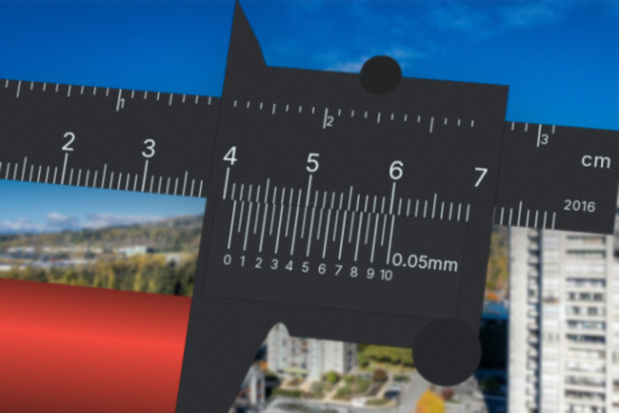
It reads value=41.4 unit=mm
